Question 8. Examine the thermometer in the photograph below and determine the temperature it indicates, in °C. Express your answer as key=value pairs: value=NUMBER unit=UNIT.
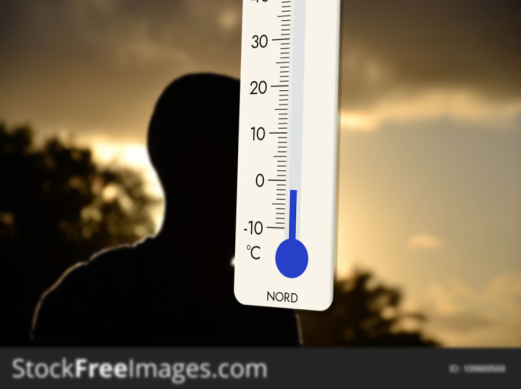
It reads value=-2 unit=°C
